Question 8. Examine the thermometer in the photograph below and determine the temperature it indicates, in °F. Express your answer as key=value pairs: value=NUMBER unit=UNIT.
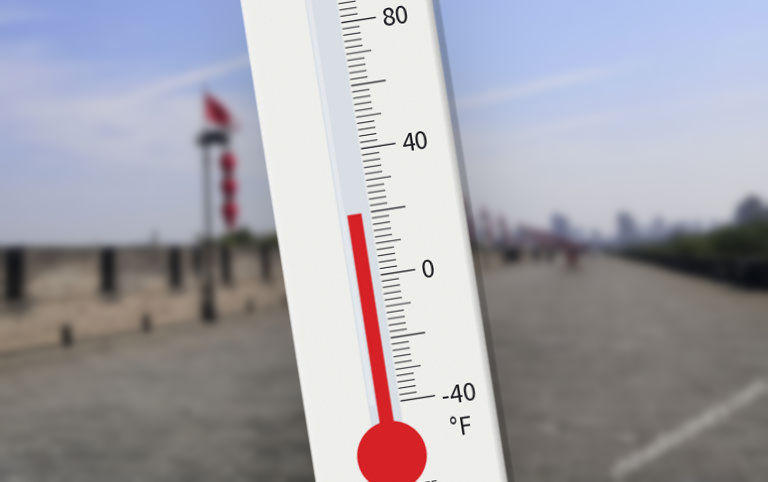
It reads value=20 unit=°F
